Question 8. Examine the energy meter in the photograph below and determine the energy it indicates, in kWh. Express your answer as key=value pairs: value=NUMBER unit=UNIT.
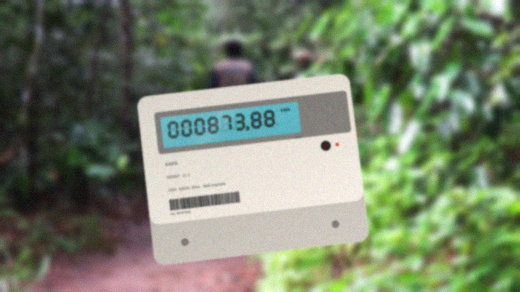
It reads value=873.88 unit=kWh
